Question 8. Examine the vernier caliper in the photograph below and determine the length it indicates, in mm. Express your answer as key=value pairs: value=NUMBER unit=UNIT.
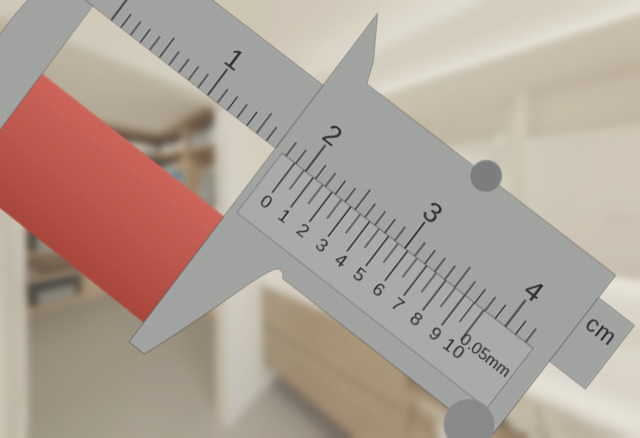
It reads value=18.9 unit=mm
